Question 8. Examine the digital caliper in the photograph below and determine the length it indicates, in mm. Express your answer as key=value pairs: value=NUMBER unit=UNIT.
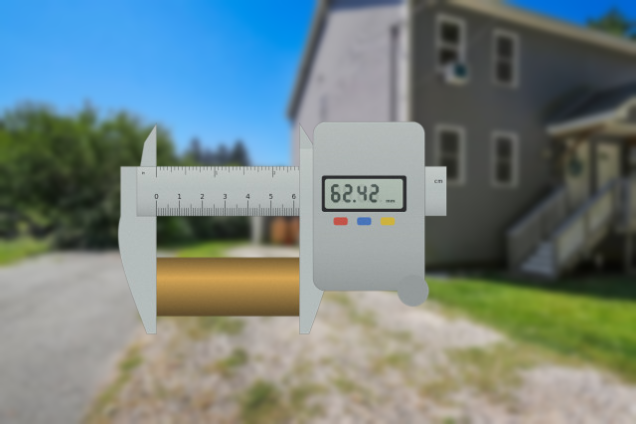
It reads value=62.42 unit=mm
